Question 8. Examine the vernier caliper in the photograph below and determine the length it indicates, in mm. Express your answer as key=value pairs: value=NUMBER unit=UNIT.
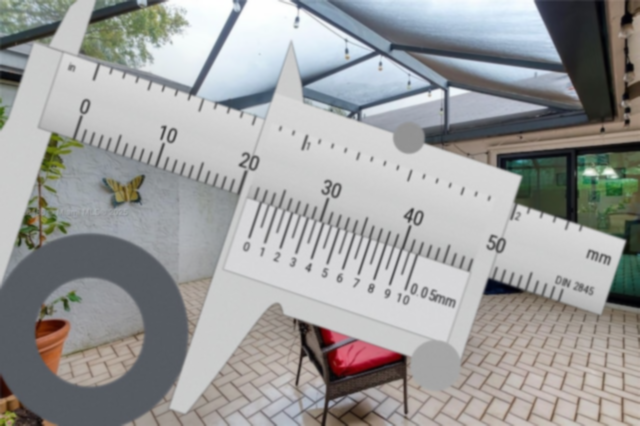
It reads value=22.8 unit=mm
